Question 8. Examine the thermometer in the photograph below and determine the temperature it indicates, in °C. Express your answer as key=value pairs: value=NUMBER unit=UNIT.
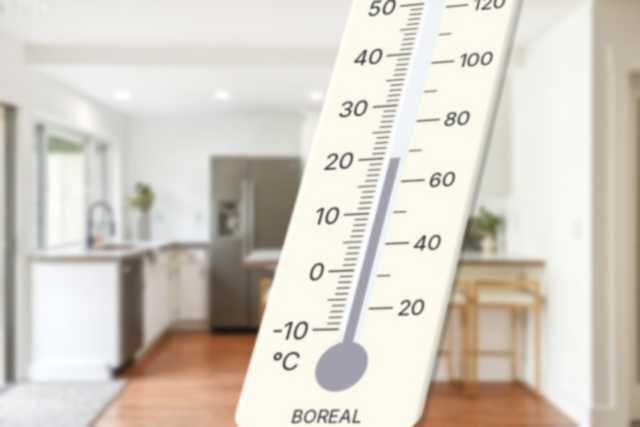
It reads value=20 unit=°C
